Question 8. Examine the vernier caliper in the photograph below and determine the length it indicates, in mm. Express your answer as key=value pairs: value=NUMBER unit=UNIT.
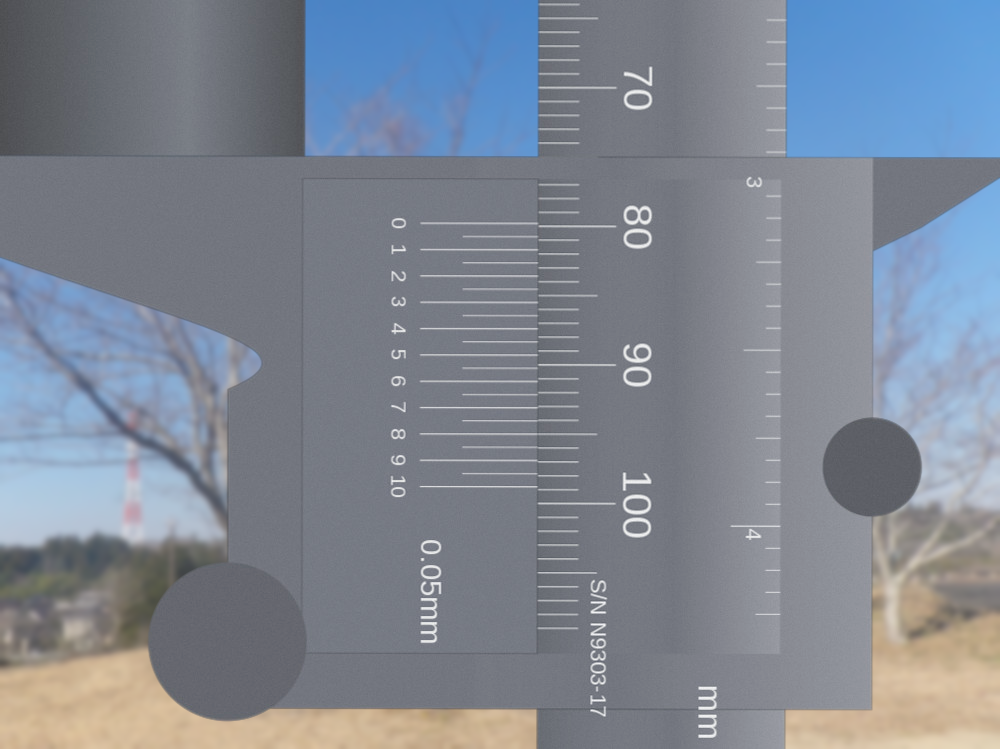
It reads value=79.8 unit=mm
